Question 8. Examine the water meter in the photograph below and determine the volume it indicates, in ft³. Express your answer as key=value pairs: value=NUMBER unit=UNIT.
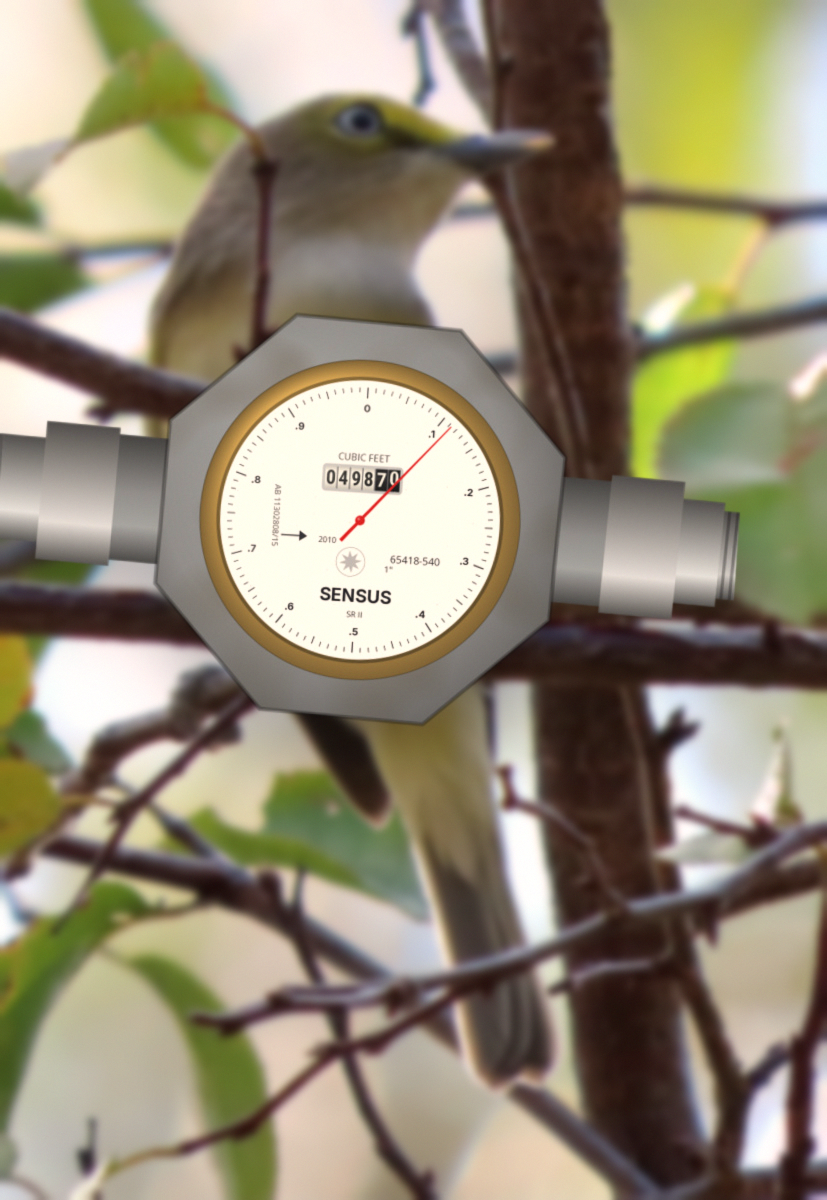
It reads value=49870.11 unit=ft³
